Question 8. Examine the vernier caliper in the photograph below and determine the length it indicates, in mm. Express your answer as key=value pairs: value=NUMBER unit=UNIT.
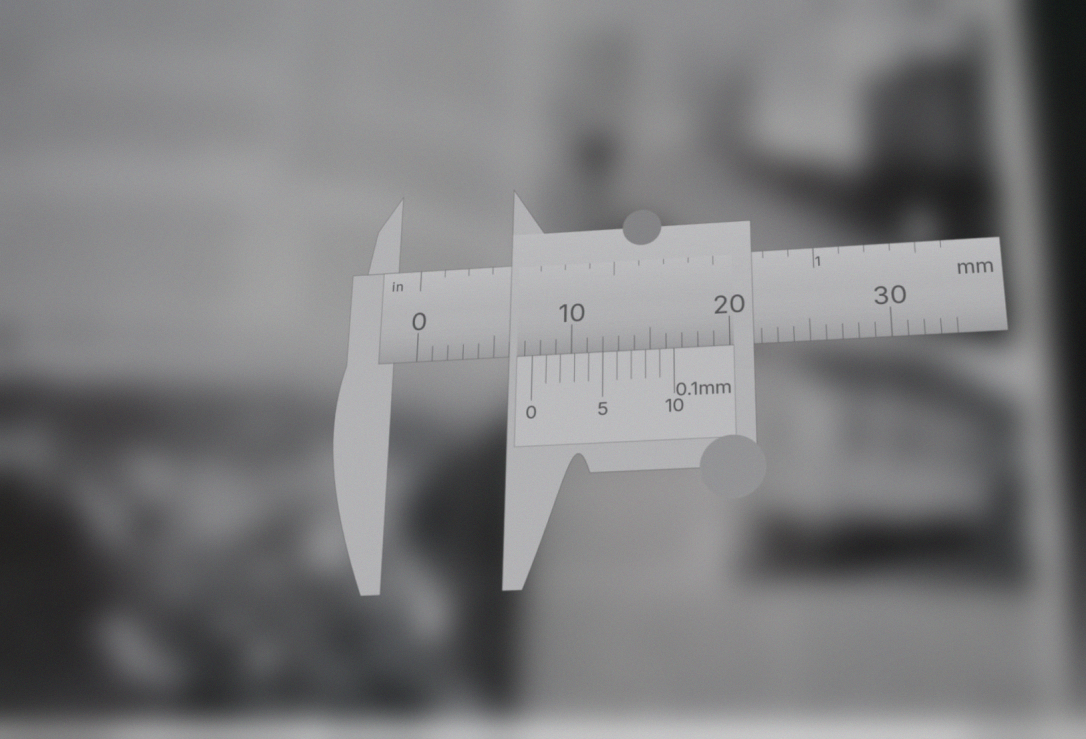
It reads value=7.5 unit=mm
